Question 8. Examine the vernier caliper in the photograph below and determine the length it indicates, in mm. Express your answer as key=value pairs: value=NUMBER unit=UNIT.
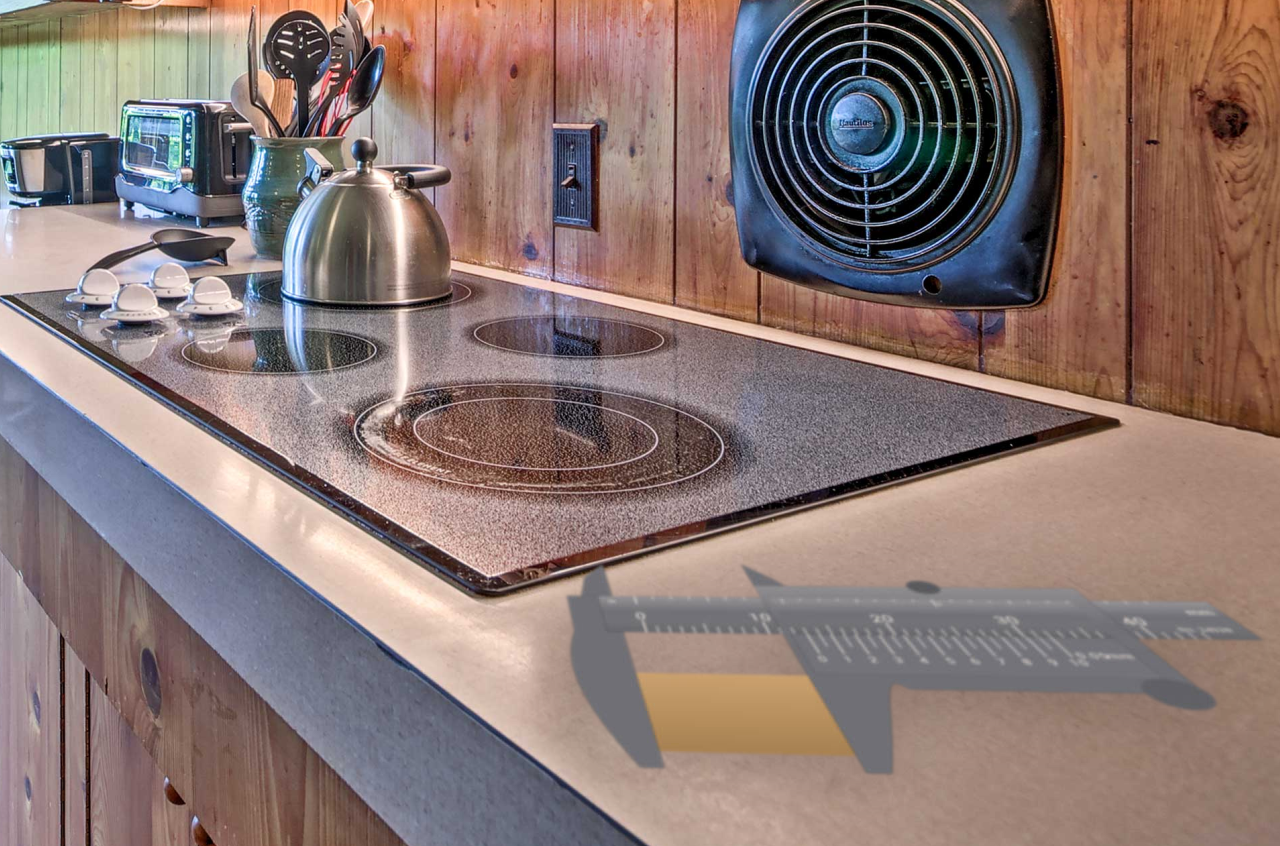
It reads value=13.0 unit=mm
